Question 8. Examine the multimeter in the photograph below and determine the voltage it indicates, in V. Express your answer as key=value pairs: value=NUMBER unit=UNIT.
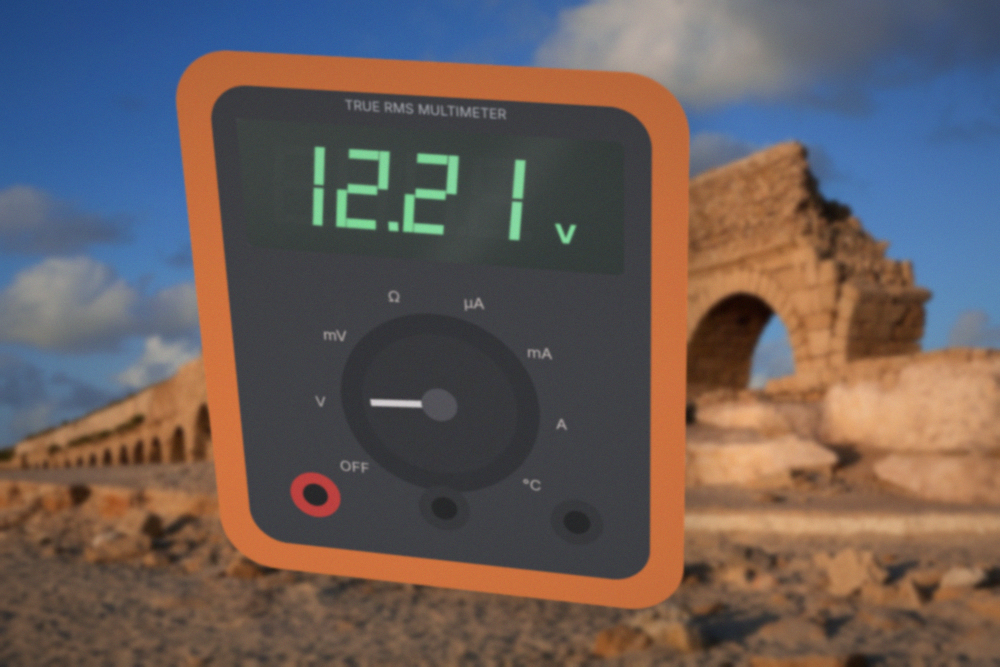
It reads value=12.21 unit=V
